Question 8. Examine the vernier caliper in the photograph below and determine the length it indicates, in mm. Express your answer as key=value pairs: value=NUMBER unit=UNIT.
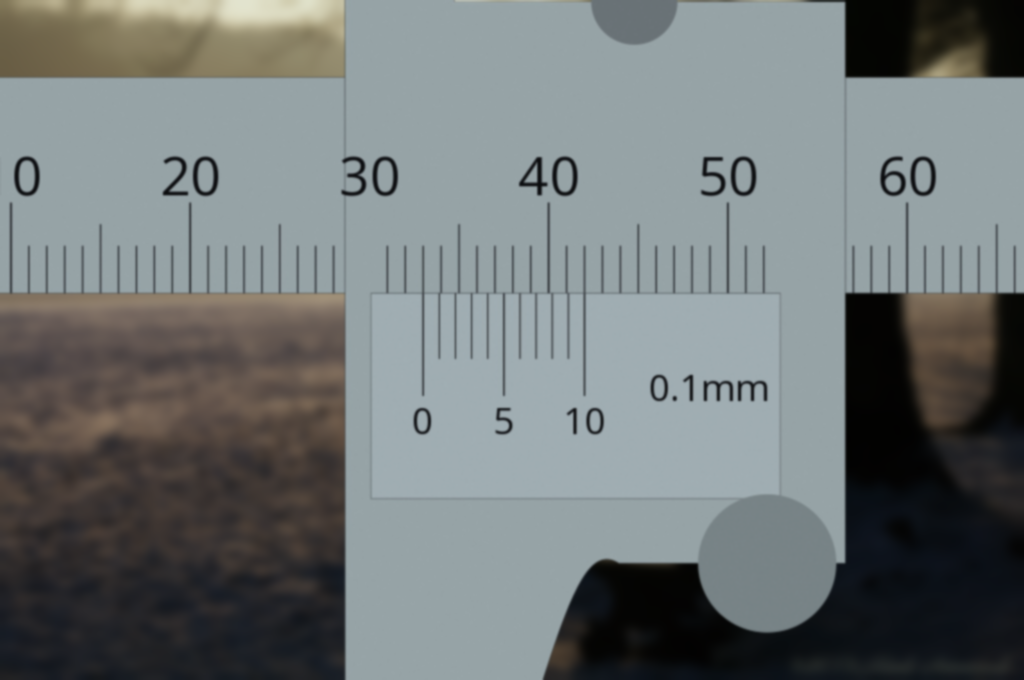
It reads value=33.0 unit=mm
